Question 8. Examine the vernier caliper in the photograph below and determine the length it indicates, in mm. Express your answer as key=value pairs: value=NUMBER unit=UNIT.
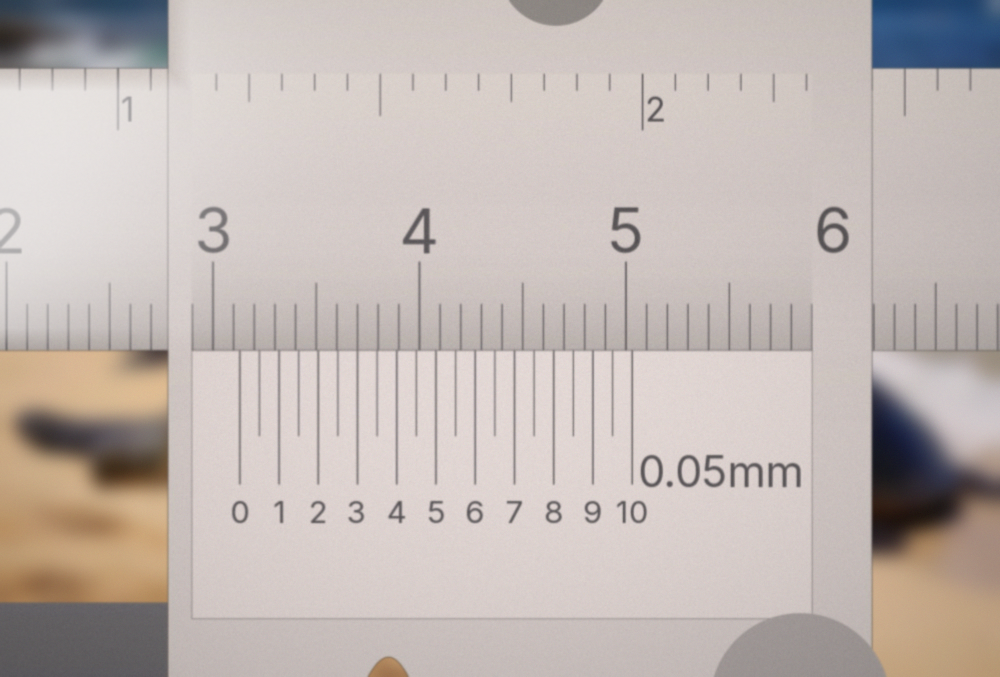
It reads value=31.3 unit=mm
